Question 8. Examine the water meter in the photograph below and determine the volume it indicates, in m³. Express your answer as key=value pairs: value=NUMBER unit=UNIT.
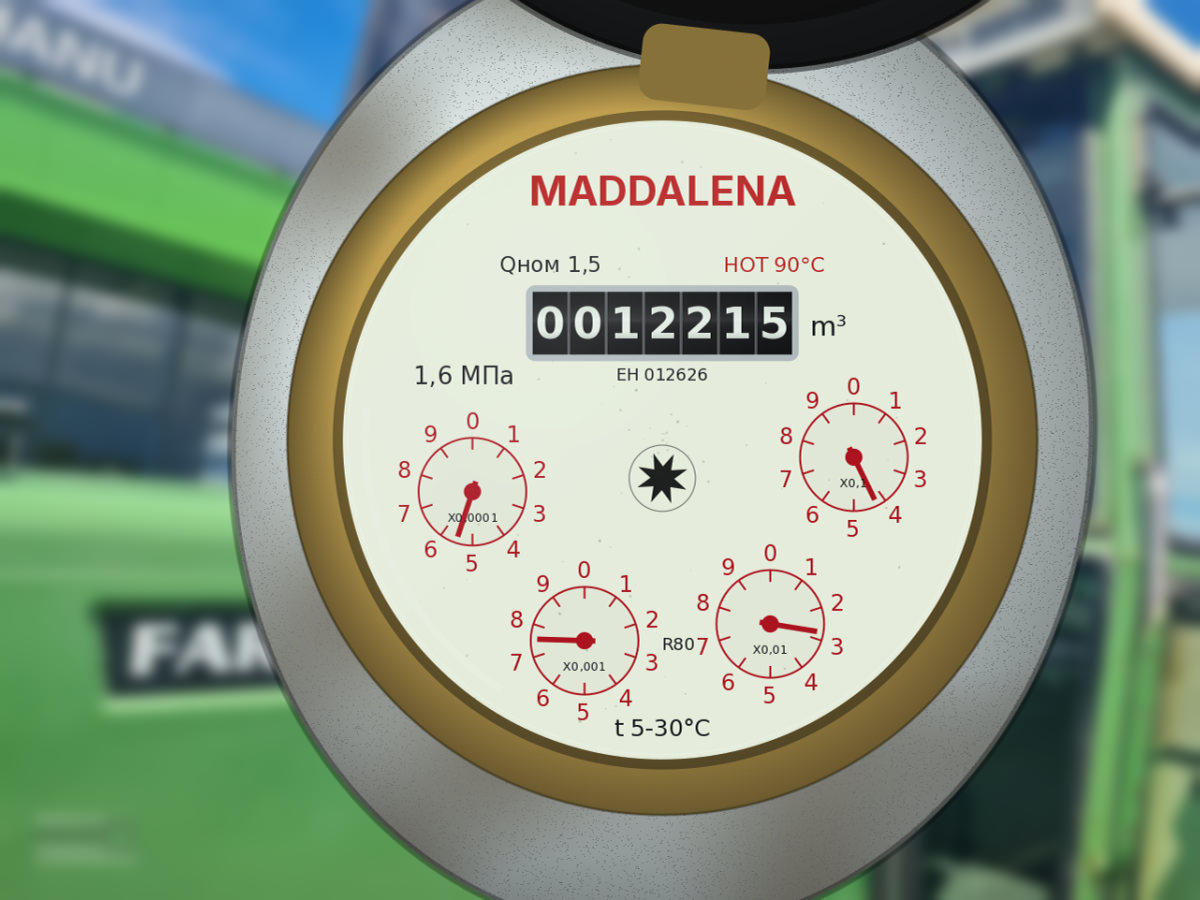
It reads value=12215.4275 unit=m³
